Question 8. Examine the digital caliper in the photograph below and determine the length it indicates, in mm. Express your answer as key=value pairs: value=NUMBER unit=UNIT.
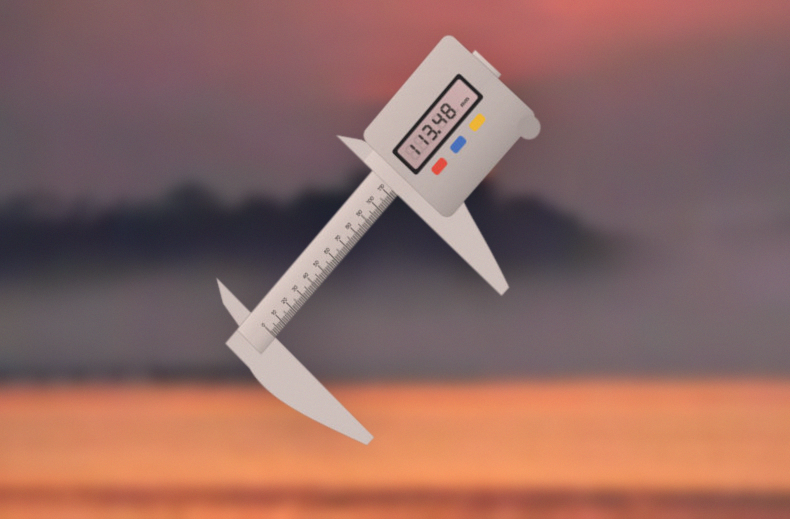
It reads value=113.48 unit=mm
